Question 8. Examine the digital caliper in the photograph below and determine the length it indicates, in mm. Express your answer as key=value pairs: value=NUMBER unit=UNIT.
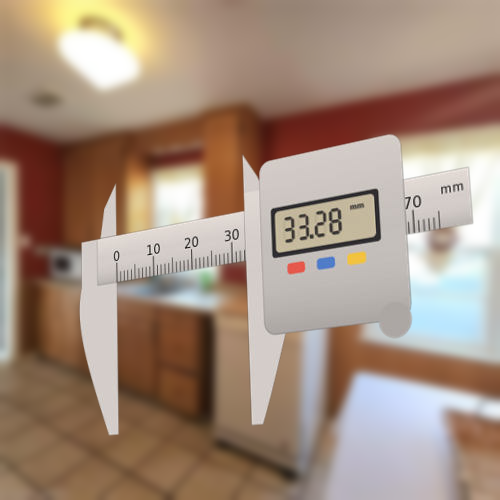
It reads value=33.28 unit=mm
